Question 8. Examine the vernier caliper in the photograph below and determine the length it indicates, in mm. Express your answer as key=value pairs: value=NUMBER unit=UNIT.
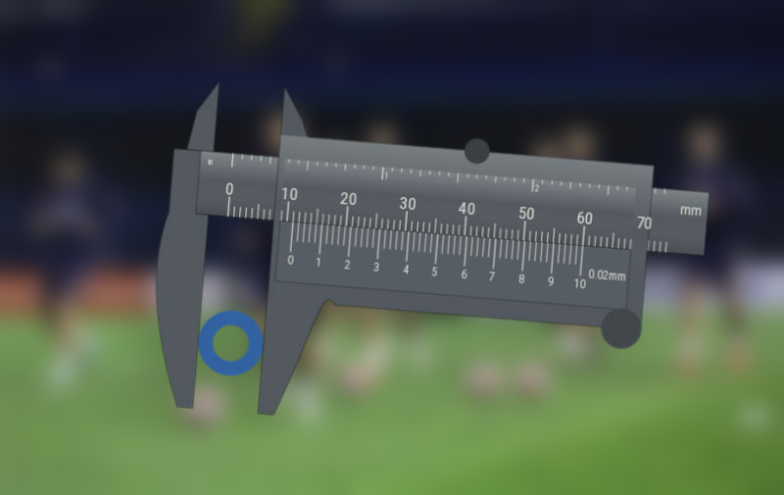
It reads value=11.0 unit=mm
